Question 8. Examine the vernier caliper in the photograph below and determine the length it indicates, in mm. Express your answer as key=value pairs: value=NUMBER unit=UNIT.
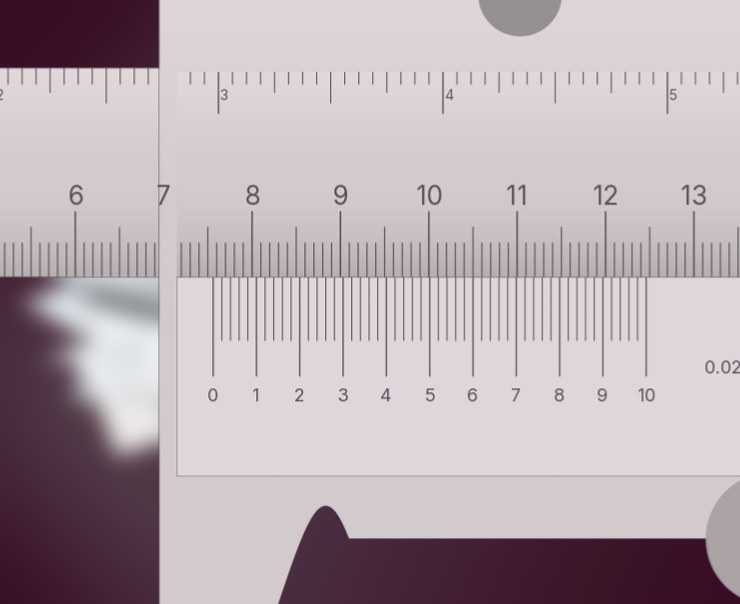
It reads value=75.6 unit=mm
